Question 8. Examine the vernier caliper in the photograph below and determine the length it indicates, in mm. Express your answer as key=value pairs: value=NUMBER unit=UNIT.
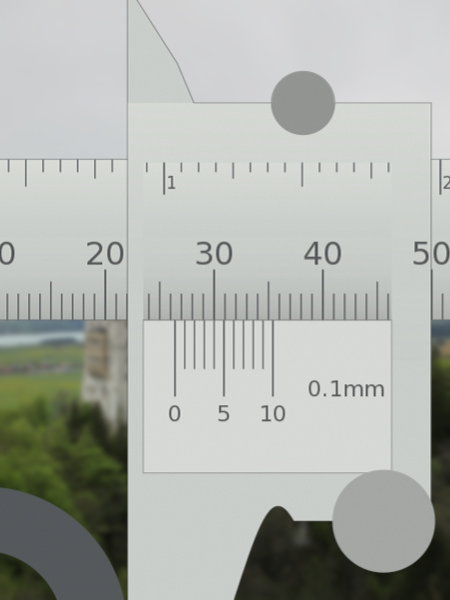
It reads value=26.4 unit=mm
